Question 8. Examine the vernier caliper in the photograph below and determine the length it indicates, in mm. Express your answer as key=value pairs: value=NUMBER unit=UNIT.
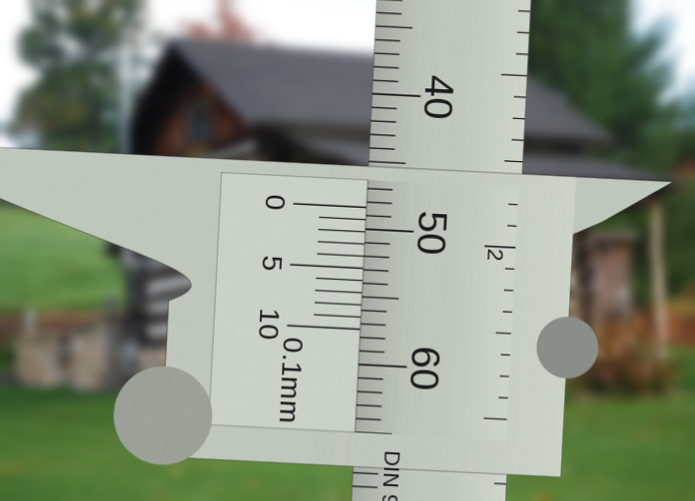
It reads value=48.4 unit=mm
